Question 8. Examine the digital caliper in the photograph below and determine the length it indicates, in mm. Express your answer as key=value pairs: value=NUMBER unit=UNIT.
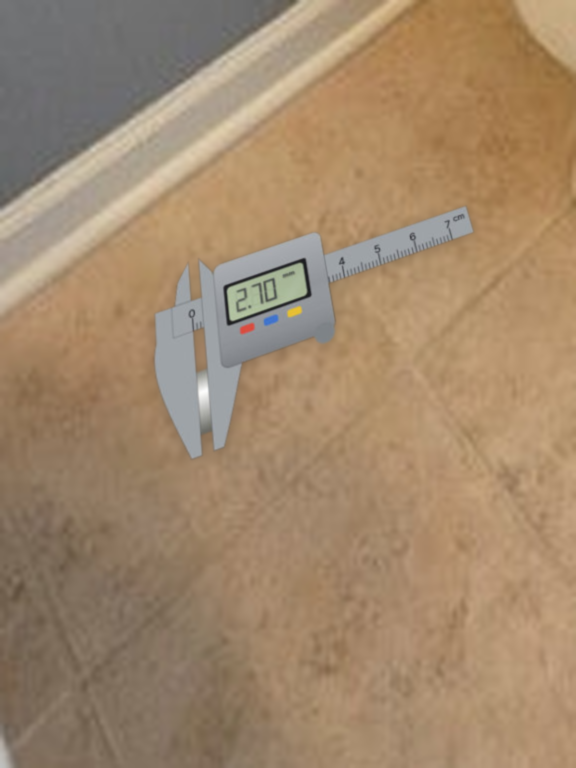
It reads value=2.70 unit=mm
